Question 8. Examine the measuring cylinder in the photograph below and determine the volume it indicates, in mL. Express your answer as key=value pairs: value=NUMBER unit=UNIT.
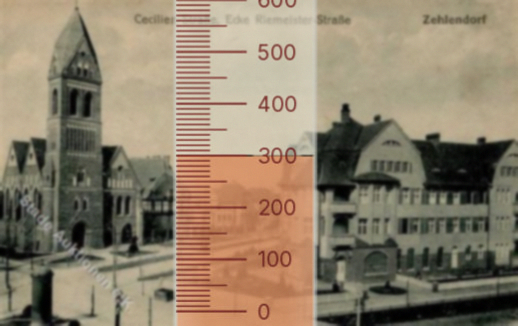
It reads value=300 unit=mL
